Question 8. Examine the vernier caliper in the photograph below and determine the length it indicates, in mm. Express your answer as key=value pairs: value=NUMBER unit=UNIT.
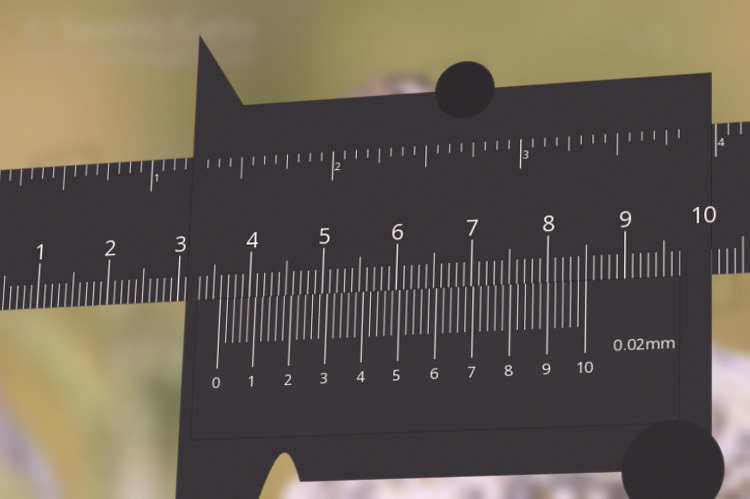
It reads value=36.0 unit=mm
